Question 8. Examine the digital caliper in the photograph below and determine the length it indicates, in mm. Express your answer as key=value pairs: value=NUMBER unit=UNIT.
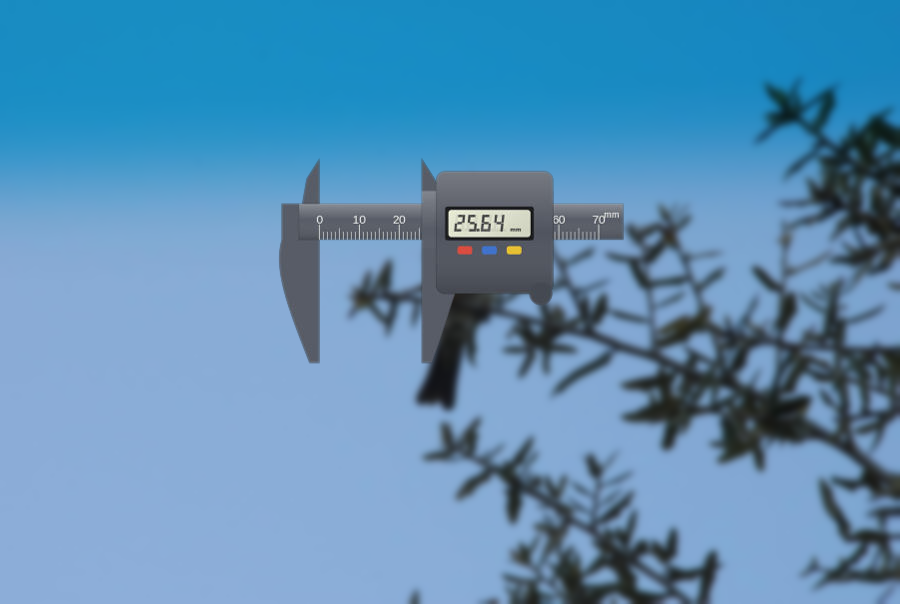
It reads value=25.64 unit=mm
